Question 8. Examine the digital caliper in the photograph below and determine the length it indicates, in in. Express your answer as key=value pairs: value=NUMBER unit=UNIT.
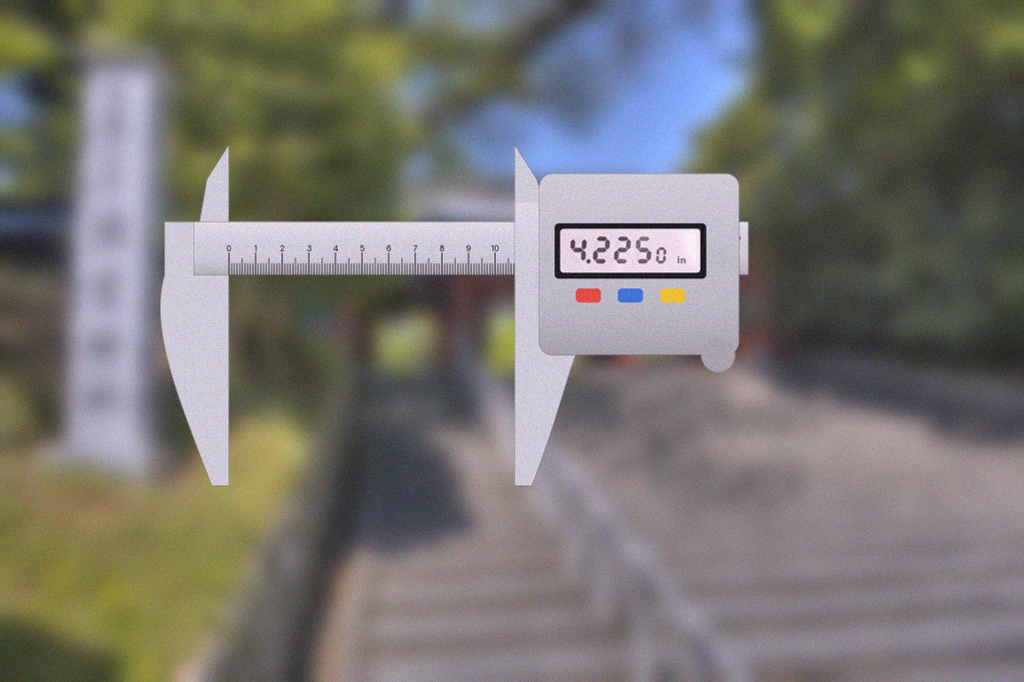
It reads value=4.2250 unit=in
